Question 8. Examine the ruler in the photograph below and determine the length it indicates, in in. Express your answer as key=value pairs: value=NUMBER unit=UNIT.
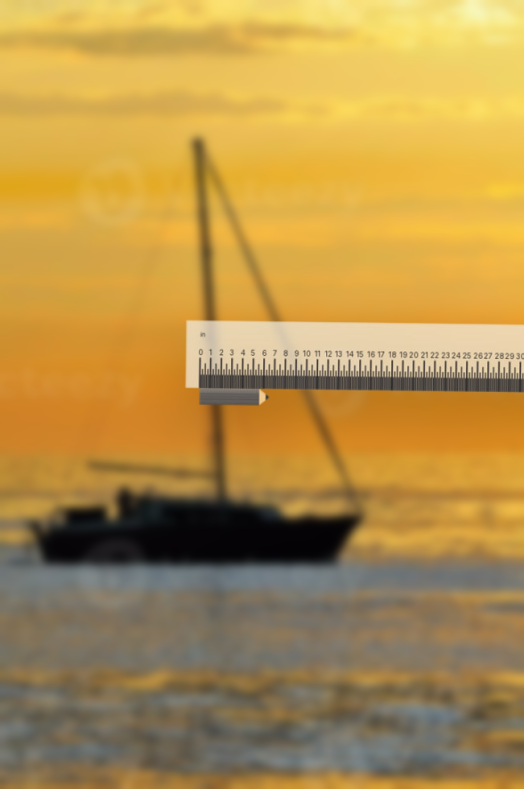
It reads value=6.5 unit=in
